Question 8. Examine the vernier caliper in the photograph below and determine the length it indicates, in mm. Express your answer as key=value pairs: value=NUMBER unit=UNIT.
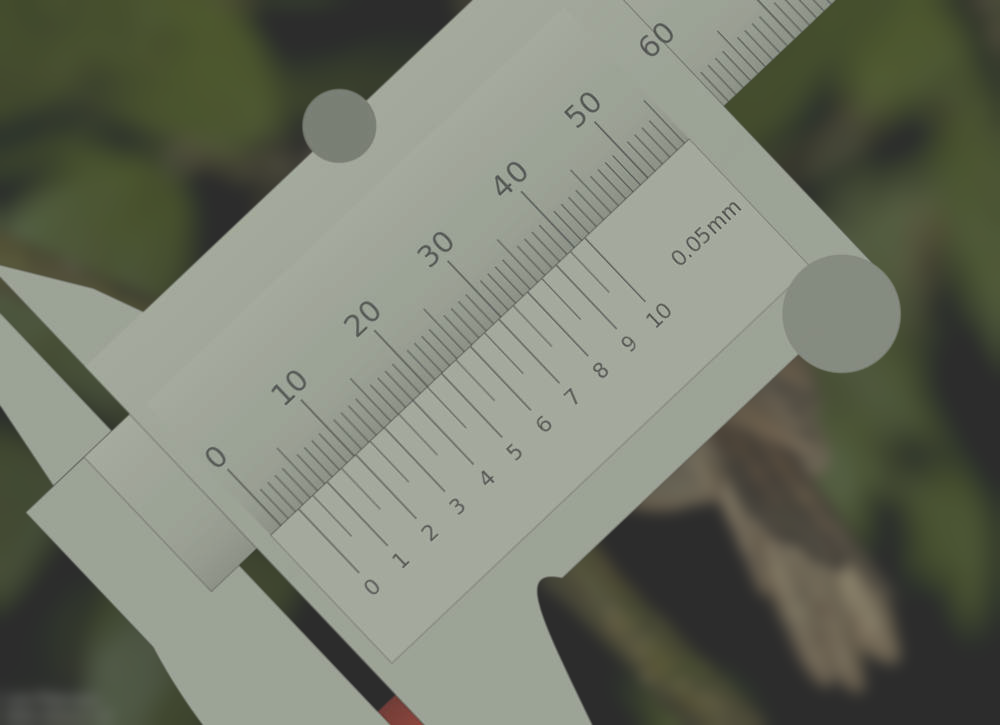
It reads value=2.4 unit=mm
